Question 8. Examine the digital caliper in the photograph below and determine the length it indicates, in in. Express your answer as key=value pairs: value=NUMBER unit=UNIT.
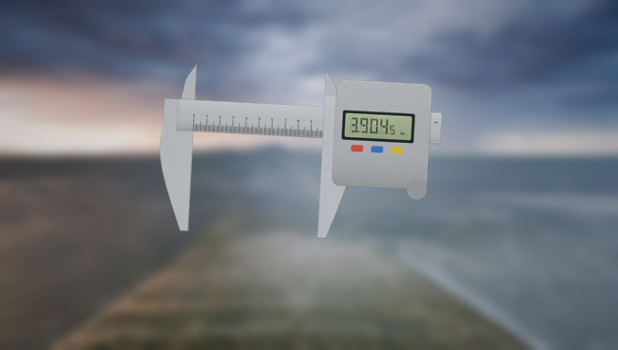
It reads value=3.9045 unit=in
